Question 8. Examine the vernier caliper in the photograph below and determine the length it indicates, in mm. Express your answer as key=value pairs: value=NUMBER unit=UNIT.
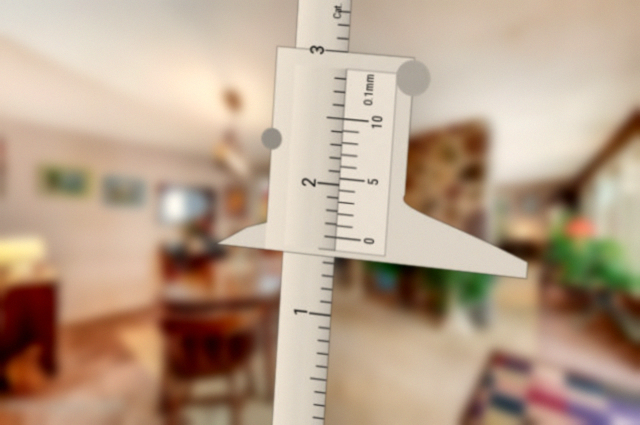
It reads value=16.0 unit=mm
